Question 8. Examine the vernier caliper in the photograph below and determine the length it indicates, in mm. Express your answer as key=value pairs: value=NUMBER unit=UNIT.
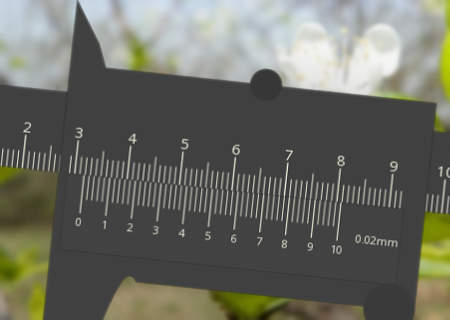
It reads value=31.8 unit=mm
